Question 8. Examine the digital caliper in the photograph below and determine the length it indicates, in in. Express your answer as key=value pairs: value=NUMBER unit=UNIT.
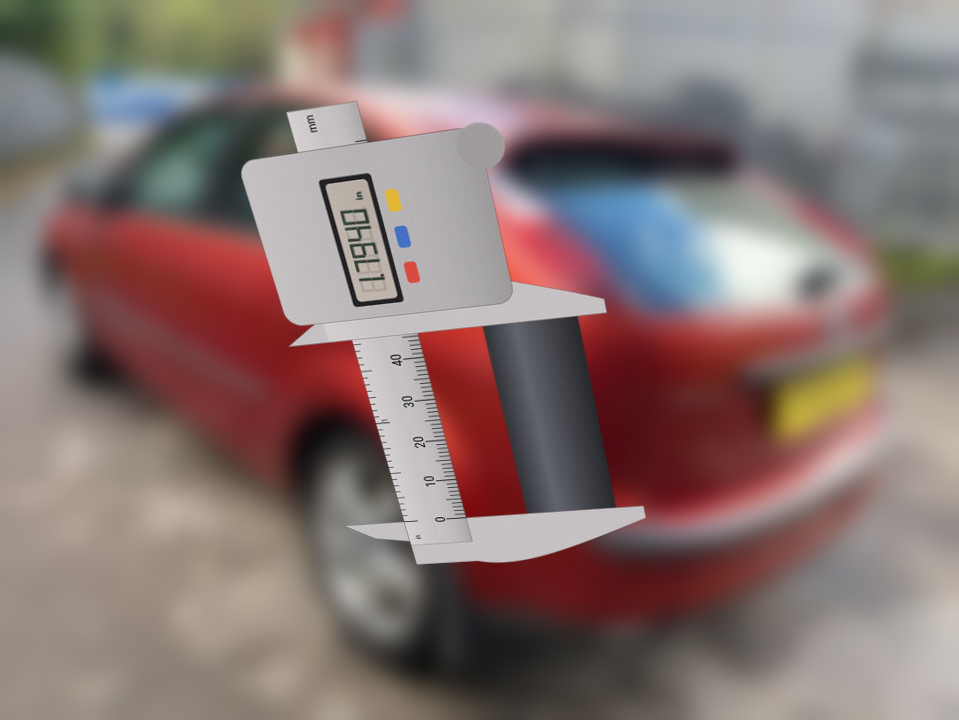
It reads value=1.7940 unit=in
